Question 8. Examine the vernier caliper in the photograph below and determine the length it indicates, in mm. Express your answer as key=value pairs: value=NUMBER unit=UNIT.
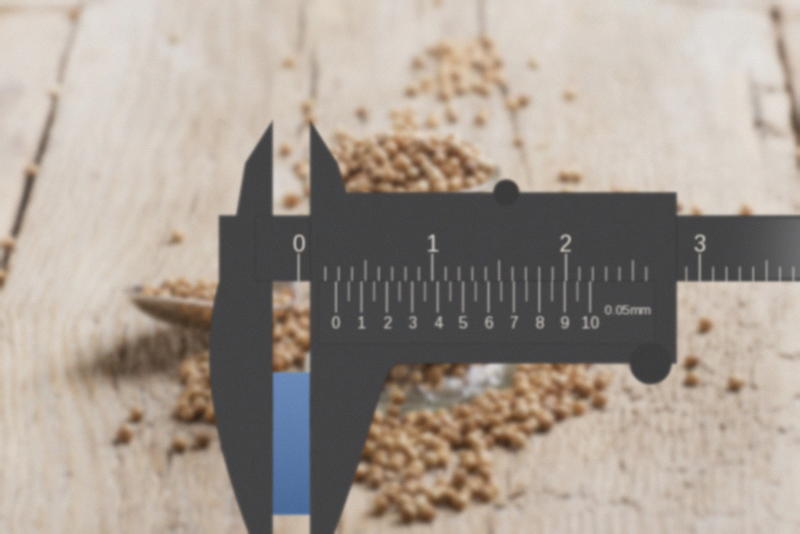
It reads value=2.8 unit=mm
